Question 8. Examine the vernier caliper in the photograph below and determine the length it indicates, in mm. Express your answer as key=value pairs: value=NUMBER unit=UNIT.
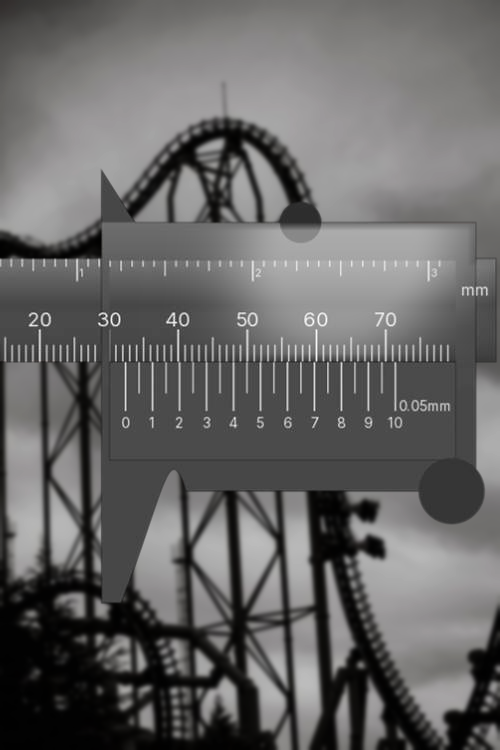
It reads value=32.4 unit=mm
